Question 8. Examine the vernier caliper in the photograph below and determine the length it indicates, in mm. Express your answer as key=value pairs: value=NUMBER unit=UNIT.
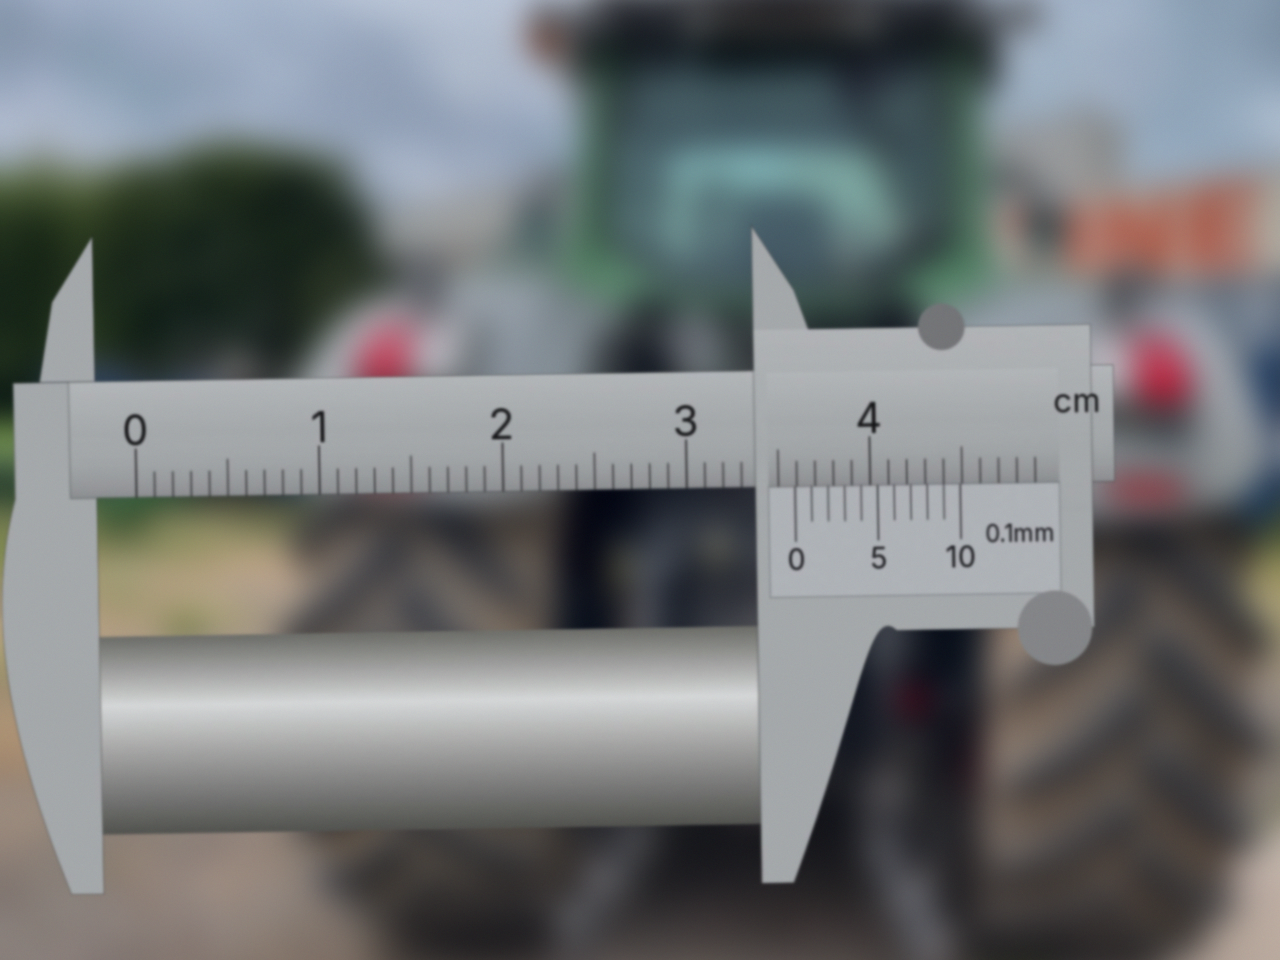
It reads value=35.9 unit=mm
